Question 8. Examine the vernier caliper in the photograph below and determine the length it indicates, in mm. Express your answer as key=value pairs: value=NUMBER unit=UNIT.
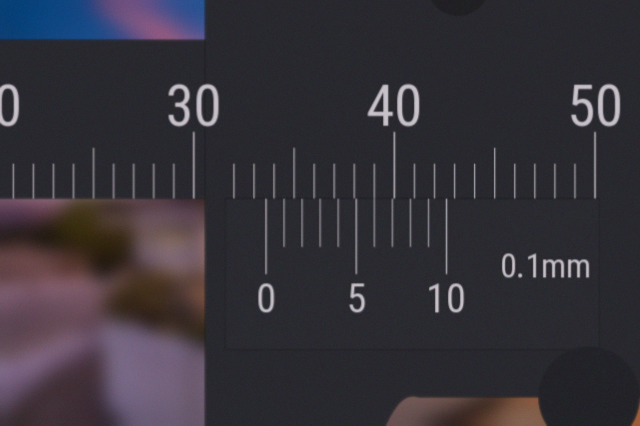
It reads value=33.6 unit=mm
